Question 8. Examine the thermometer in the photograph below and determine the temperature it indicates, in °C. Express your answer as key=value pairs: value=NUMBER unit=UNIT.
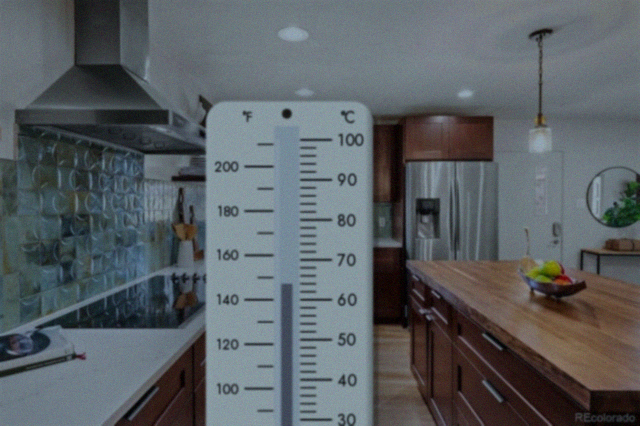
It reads value=64 unit=°C
